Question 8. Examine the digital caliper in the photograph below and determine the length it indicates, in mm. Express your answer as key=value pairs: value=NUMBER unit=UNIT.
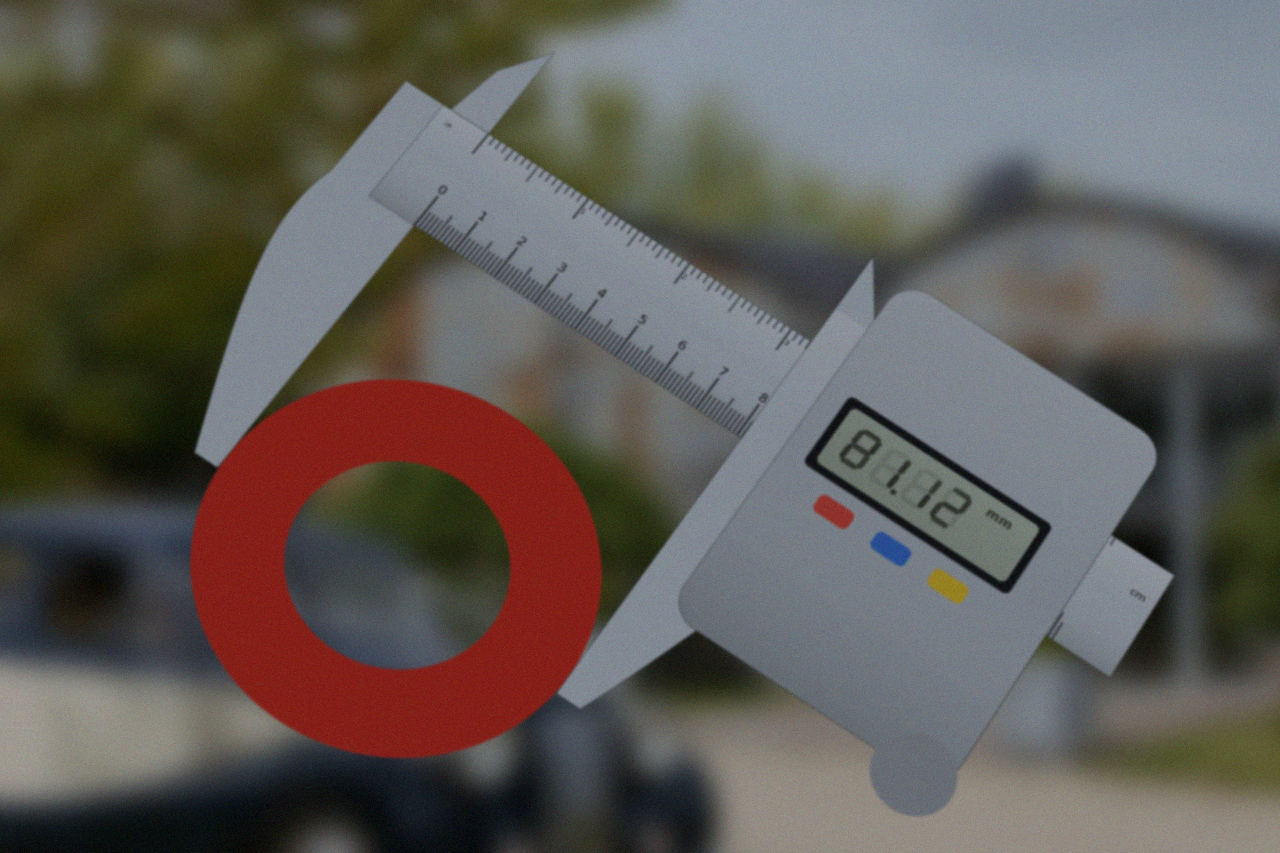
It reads value=81.12 unit=mm
